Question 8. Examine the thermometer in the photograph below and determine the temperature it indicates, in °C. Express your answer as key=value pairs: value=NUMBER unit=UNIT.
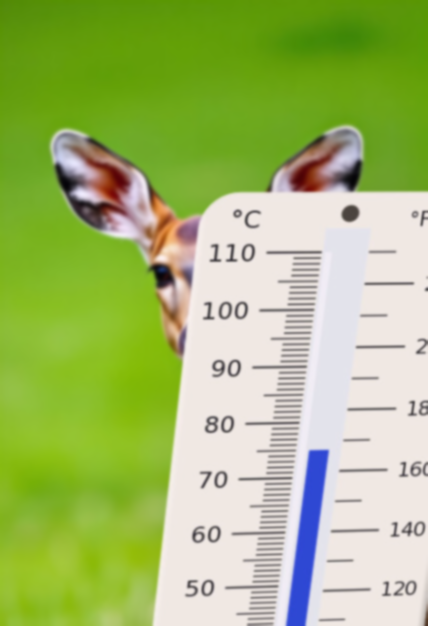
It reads value=75 unit=°C
